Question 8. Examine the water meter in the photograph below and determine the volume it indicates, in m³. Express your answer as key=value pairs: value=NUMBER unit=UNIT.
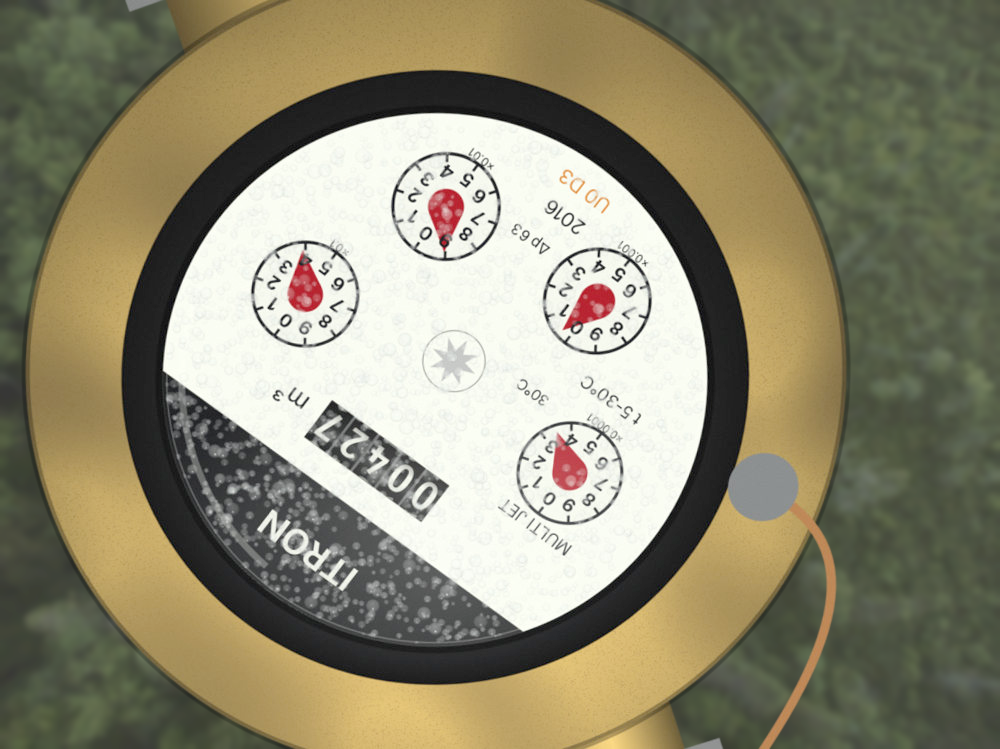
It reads value=427.3903 unit=m³
